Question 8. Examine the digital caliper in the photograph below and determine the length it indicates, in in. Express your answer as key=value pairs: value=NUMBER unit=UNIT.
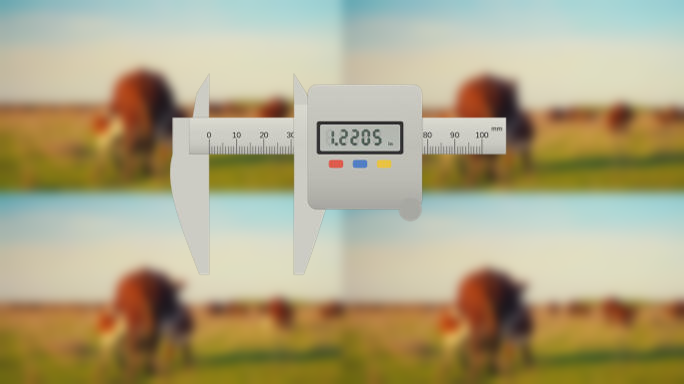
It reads value=1.2205 unit=in
